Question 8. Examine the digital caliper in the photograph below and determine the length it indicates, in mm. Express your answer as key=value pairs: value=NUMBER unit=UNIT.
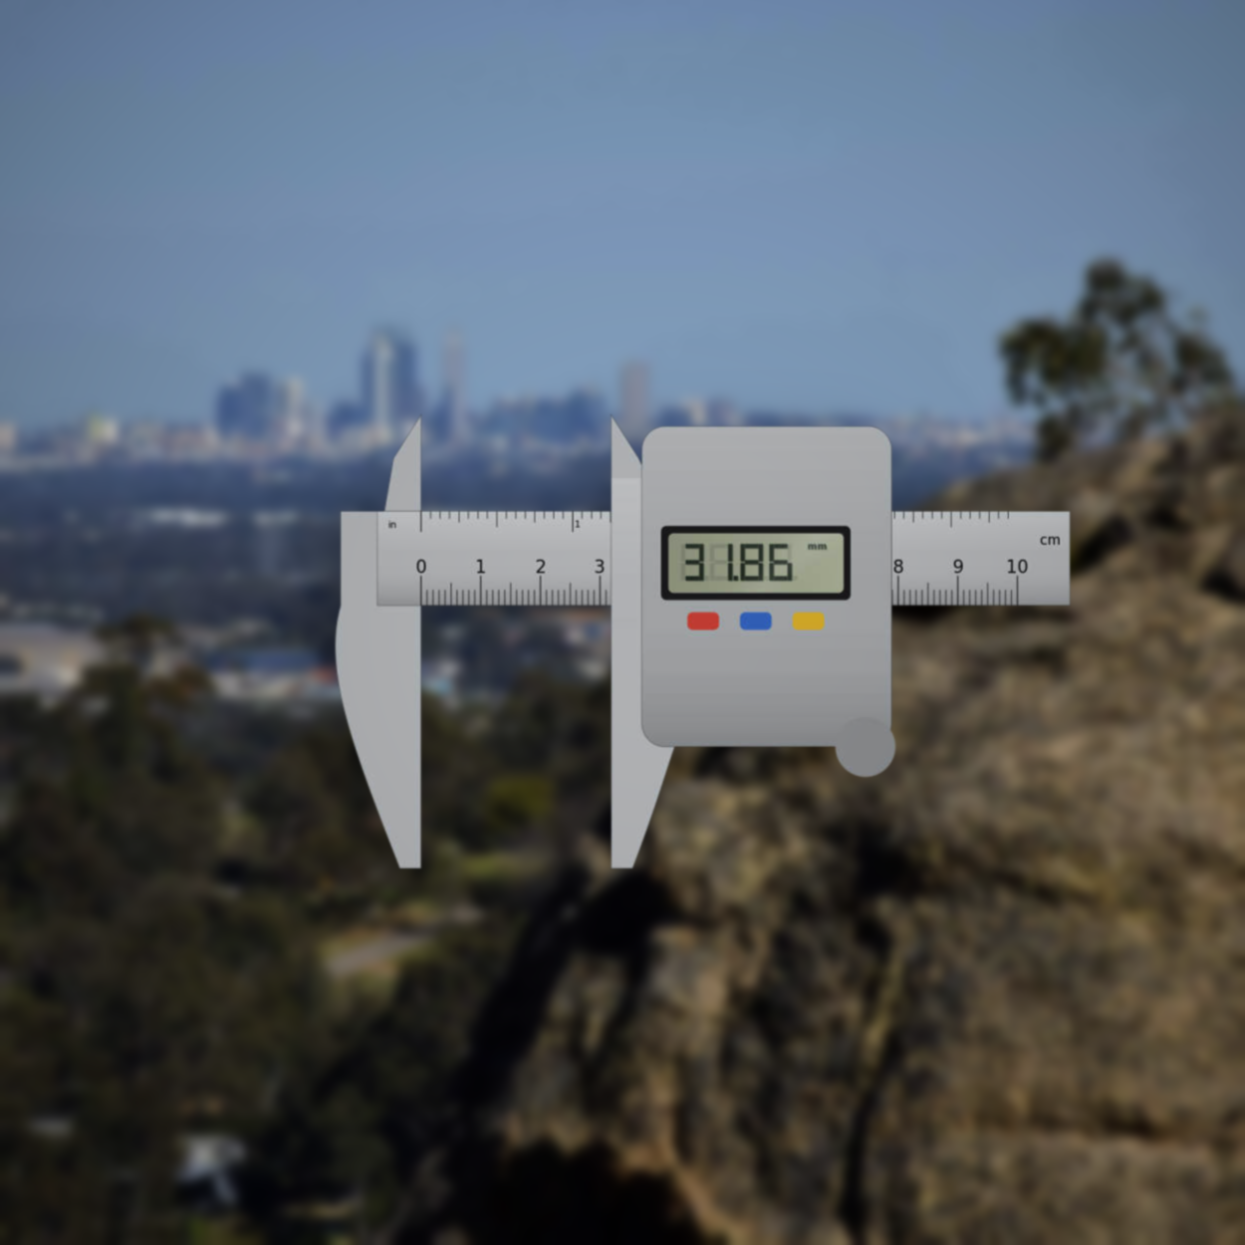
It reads value=31.86 unit=mm
